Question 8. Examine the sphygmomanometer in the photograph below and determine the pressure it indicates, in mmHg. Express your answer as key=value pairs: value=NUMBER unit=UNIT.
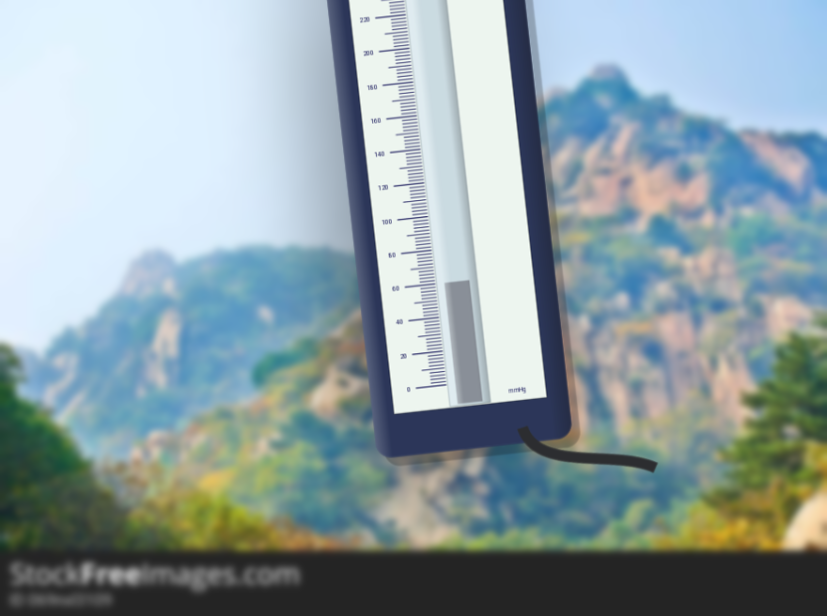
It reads value=60 unit=mmHg
